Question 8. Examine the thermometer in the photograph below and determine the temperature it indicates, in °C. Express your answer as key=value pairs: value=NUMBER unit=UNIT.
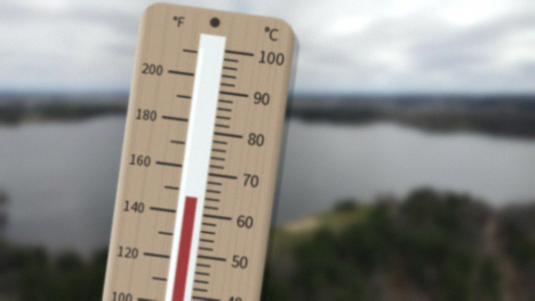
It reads value=64 unit=°C
